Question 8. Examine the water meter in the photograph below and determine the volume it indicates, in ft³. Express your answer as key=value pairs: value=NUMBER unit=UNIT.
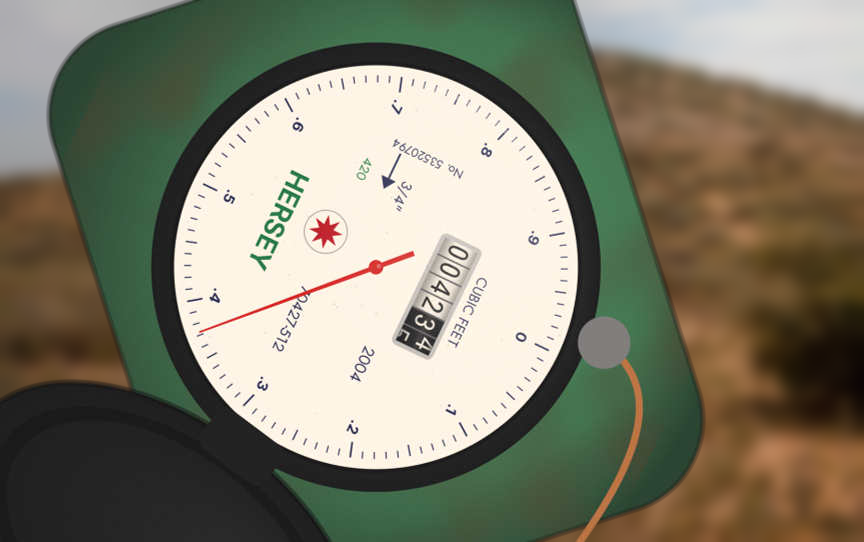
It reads value=4234.37 unit=ft³
